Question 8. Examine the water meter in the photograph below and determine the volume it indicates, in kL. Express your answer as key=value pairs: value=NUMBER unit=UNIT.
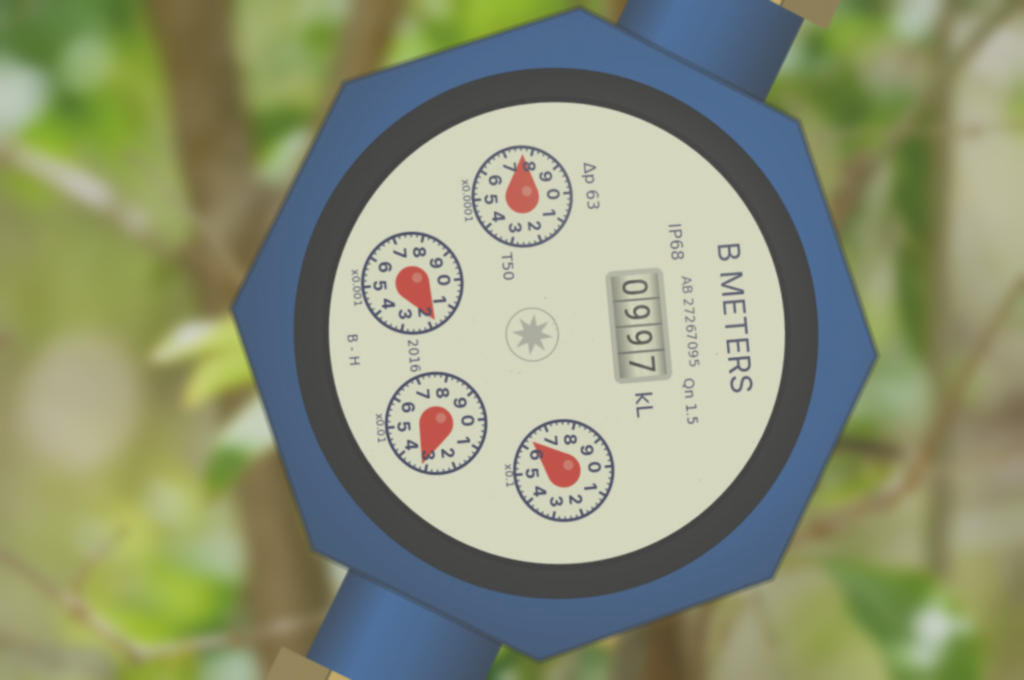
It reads value=997.6317 unit=kL
